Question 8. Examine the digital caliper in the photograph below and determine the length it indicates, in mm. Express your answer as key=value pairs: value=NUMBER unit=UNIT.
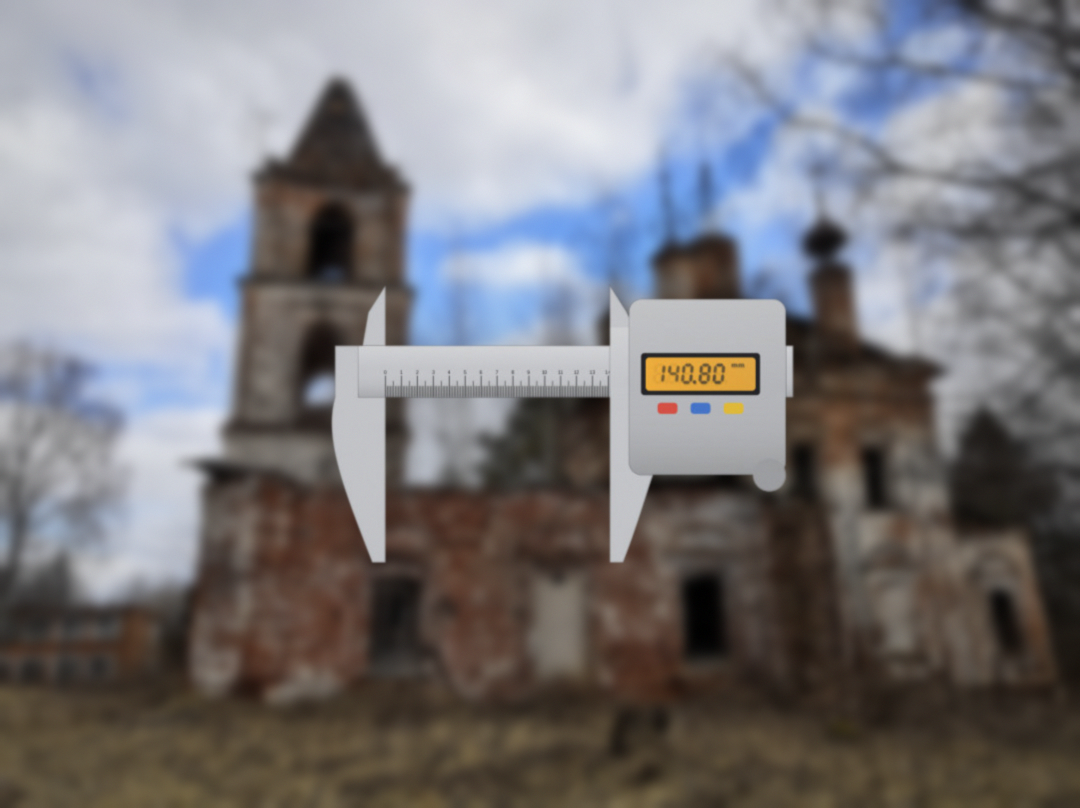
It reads value=140.80 unit=mm
